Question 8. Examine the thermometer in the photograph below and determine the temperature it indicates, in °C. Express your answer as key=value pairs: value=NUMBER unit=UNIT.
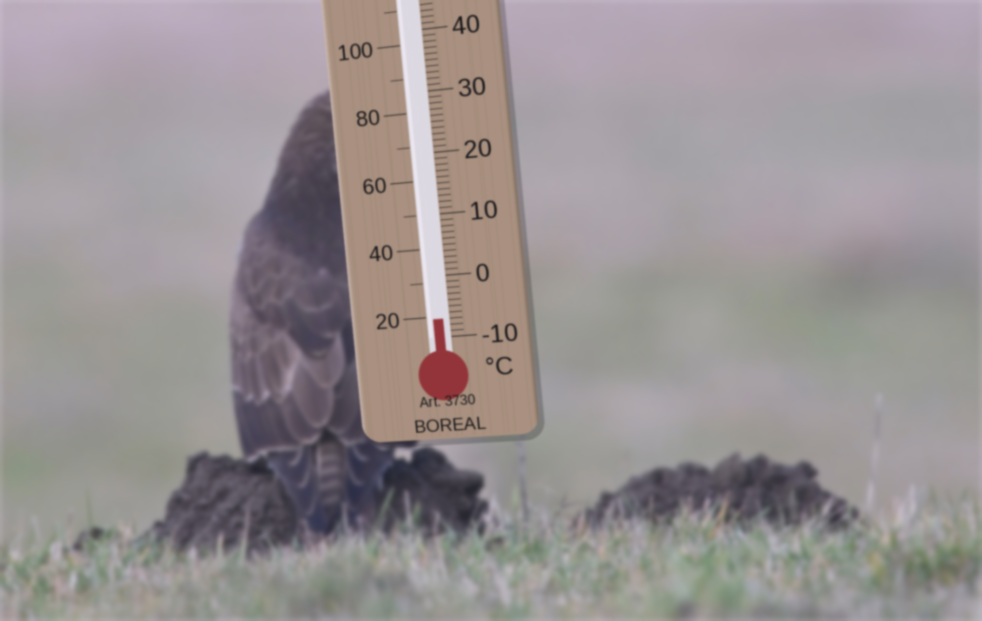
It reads value=-7 unit=°C
